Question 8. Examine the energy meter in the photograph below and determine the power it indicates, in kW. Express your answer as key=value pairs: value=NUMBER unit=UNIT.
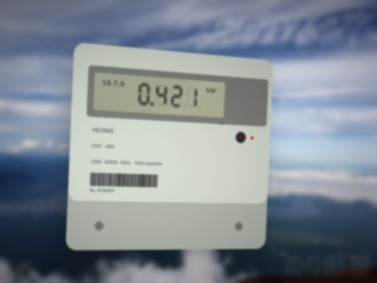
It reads value=0.421 unit=kW
